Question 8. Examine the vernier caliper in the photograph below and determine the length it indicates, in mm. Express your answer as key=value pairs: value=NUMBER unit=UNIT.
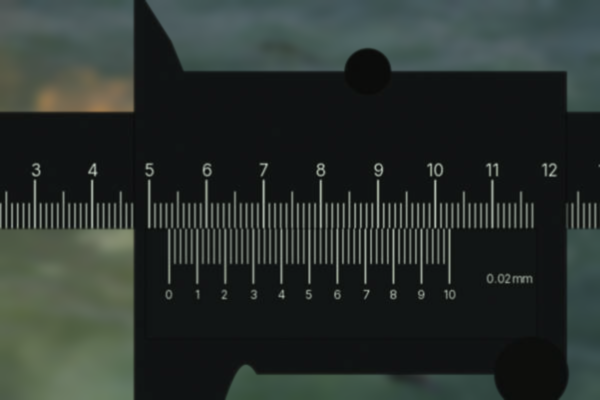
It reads value=53.5 unit=mm
